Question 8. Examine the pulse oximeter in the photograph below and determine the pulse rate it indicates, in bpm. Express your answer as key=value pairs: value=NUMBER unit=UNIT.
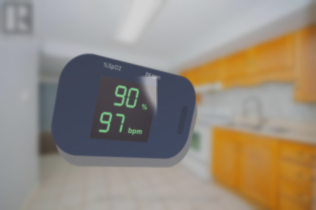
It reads value=97 unit=bpm
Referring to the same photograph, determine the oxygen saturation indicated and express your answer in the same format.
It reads value=90 unit=%
